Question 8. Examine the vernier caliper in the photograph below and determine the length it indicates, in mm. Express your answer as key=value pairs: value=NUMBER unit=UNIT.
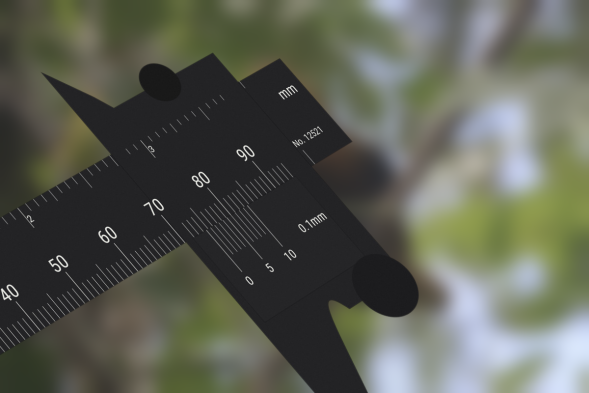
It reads value=74.6 unit=mm
